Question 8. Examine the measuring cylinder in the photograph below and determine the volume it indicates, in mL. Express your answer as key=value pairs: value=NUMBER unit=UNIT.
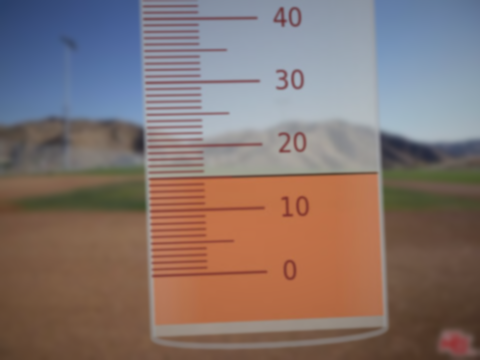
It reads value=15 unit=mL
